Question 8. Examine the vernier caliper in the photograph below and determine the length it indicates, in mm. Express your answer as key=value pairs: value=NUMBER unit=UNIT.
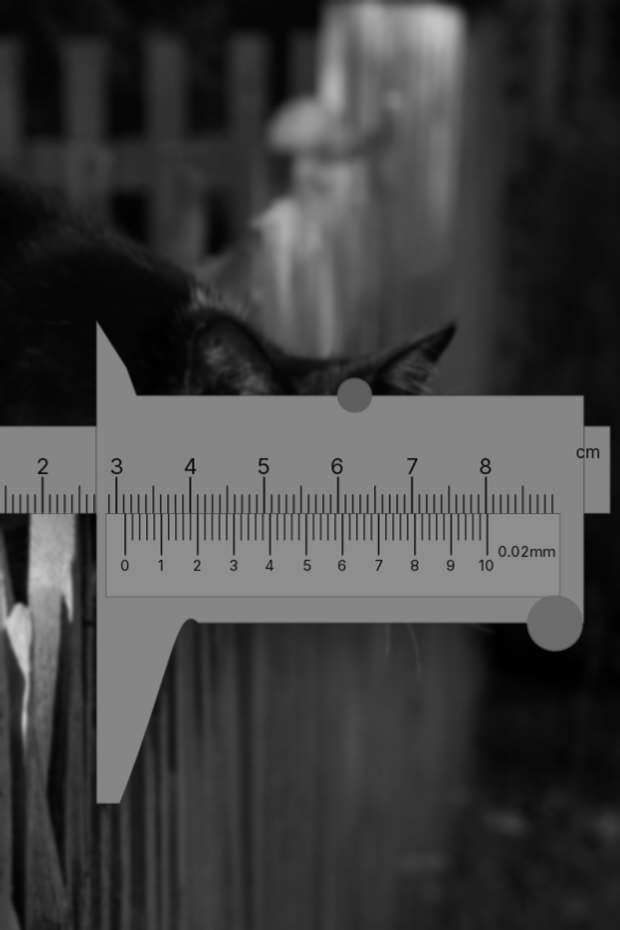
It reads value=31.2 unit=mm
